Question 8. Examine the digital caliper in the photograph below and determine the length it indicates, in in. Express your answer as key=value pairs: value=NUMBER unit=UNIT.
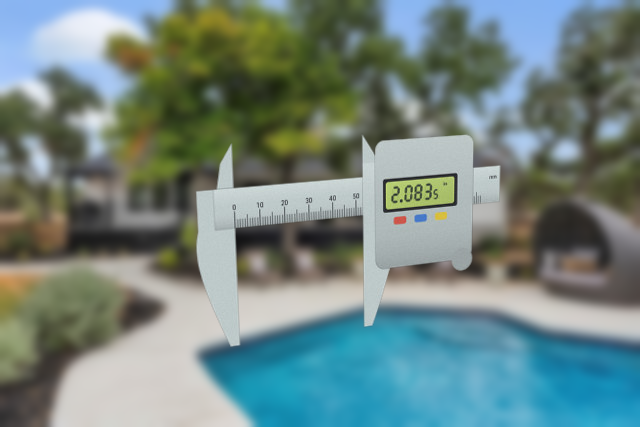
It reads value=2.0835 unit=in
